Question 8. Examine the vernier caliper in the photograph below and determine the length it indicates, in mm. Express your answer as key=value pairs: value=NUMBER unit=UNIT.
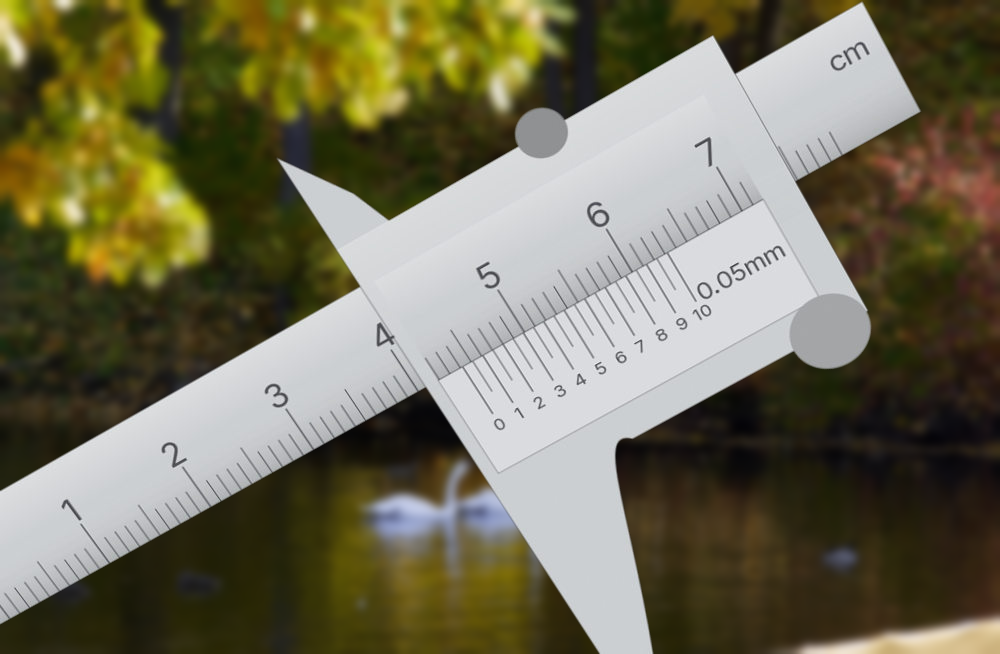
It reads value=44.2 unit=mm
